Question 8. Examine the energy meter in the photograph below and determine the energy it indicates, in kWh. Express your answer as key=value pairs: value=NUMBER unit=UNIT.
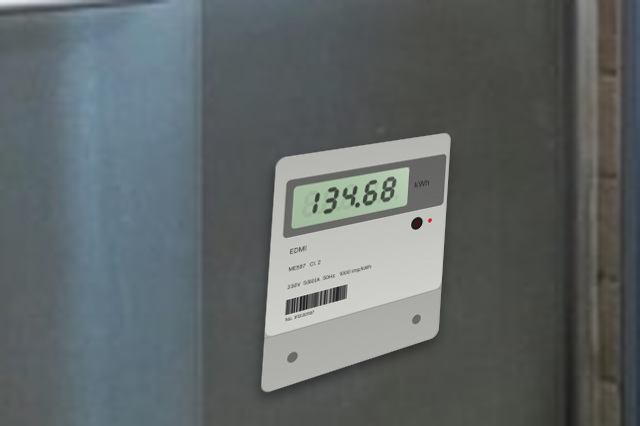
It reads value=134.68 unit=kWh
